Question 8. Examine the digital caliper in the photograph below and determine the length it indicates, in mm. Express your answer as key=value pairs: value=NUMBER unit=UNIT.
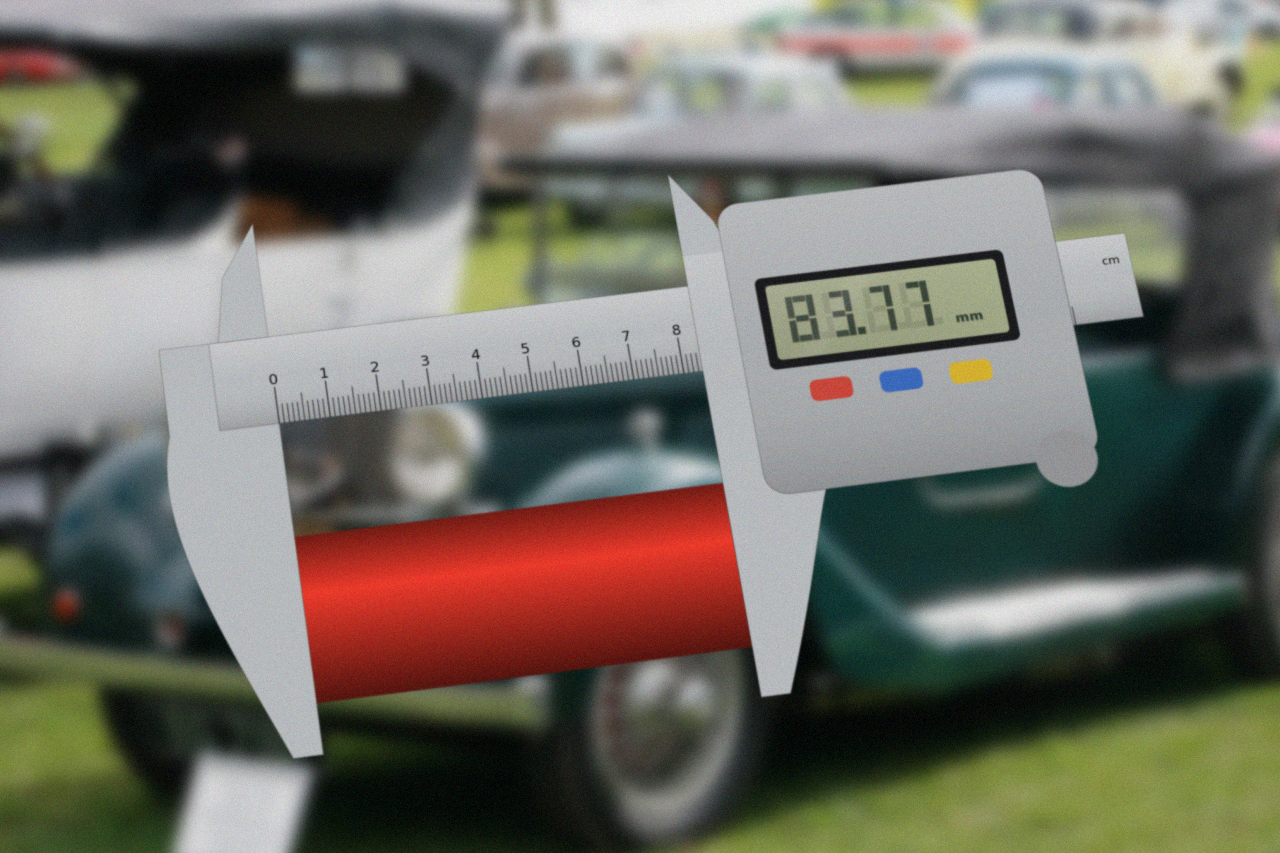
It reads value=83.77 unit=mm
